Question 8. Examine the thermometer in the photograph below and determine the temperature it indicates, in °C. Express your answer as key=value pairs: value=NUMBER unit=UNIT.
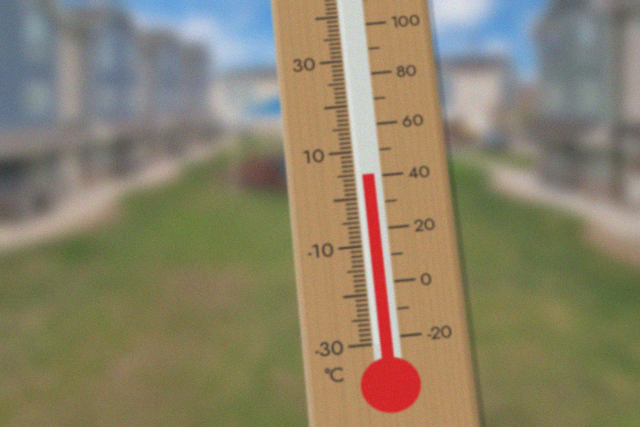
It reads value=5 unit=°C
